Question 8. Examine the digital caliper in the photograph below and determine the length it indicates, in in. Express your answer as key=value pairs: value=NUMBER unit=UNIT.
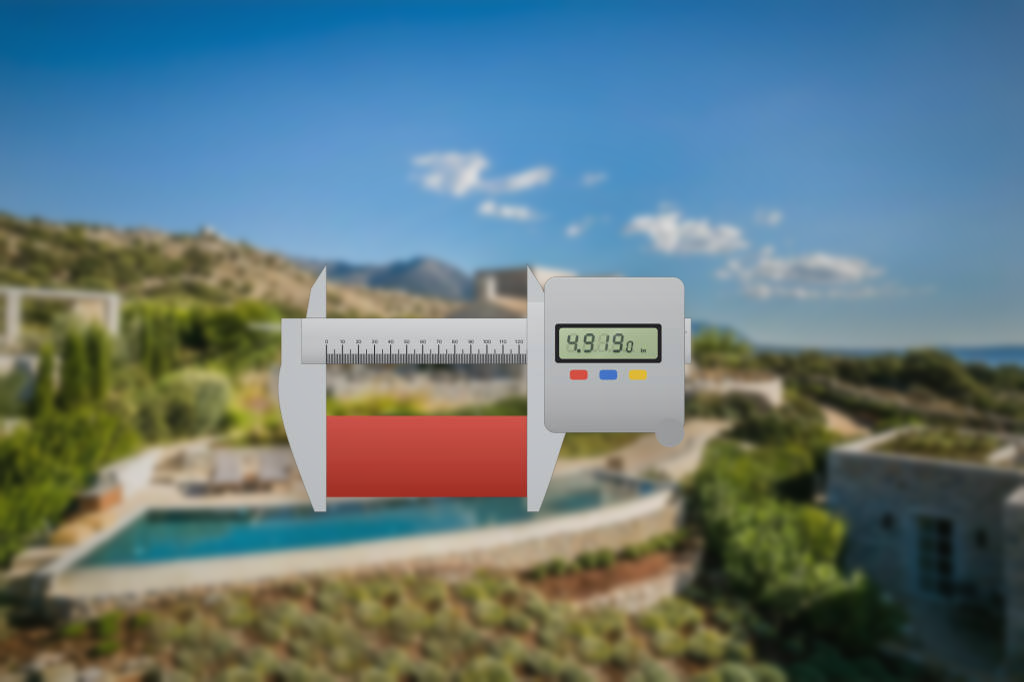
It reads value=4.9190 unit=in
